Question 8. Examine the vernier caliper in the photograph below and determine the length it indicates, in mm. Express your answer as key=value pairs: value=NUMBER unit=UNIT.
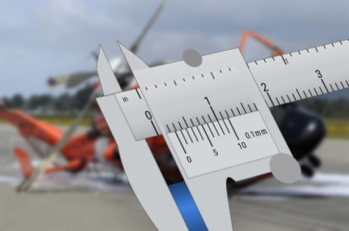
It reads value=2.8 unit=mm
